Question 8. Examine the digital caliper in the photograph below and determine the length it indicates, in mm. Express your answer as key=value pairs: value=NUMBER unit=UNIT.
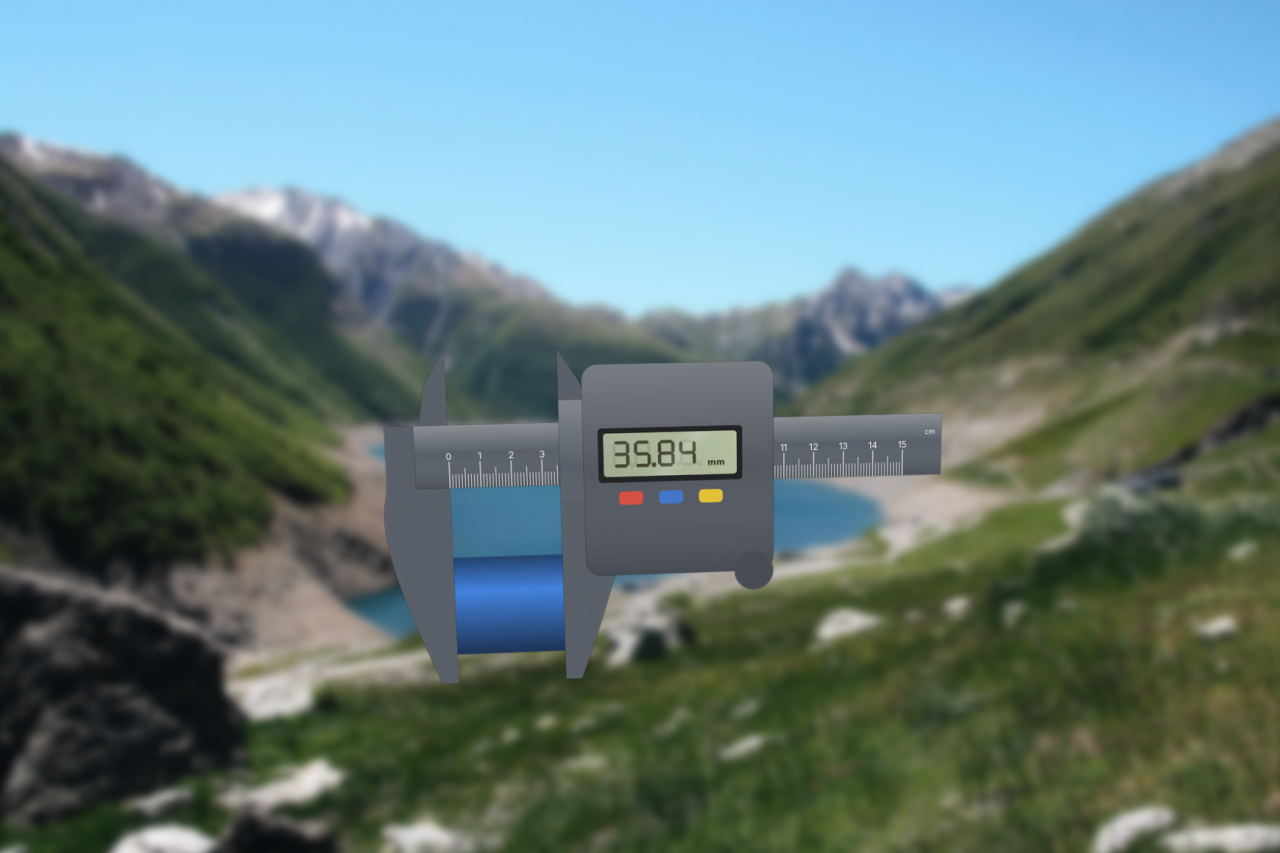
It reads value=35.84 unit=mm
